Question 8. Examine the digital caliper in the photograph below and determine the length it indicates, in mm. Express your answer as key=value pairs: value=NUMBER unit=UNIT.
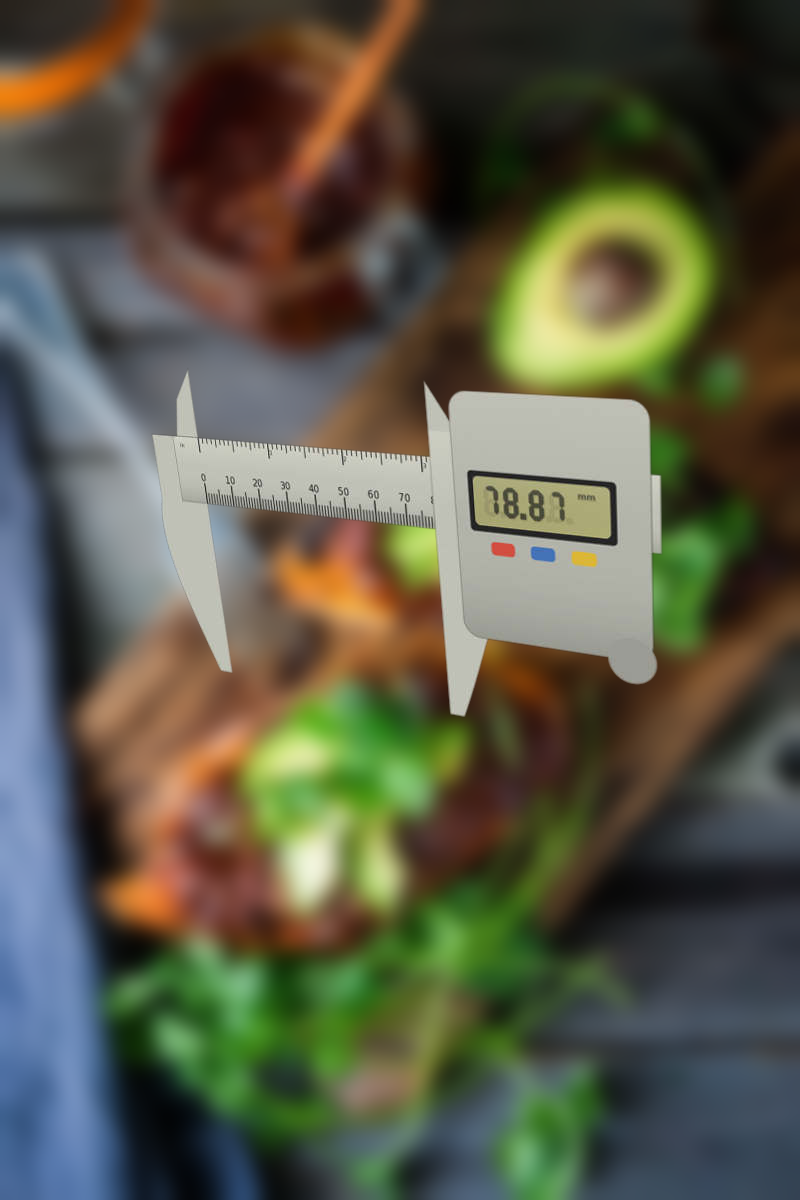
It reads value=78.87 unit=mm
